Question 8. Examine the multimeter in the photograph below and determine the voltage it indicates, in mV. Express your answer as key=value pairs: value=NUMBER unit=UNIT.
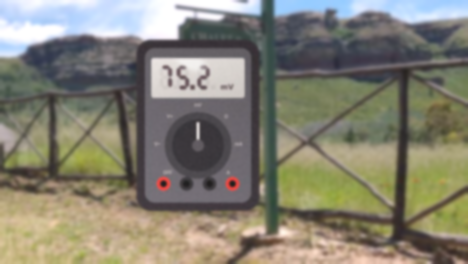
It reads value=75.2 unit=mV
